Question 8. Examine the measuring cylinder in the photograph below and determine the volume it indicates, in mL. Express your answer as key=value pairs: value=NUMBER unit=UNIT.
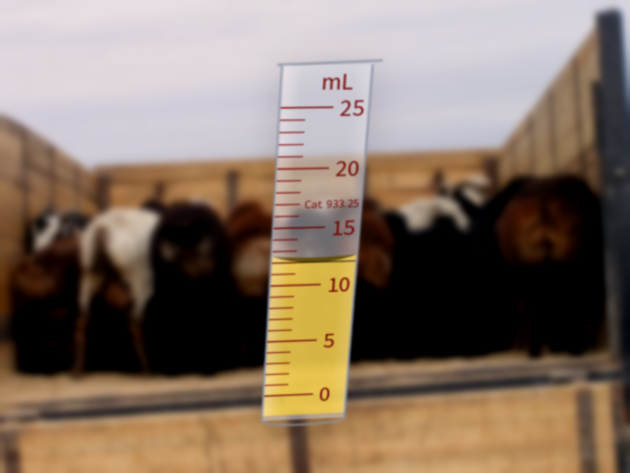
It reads value=12 unit=mL
